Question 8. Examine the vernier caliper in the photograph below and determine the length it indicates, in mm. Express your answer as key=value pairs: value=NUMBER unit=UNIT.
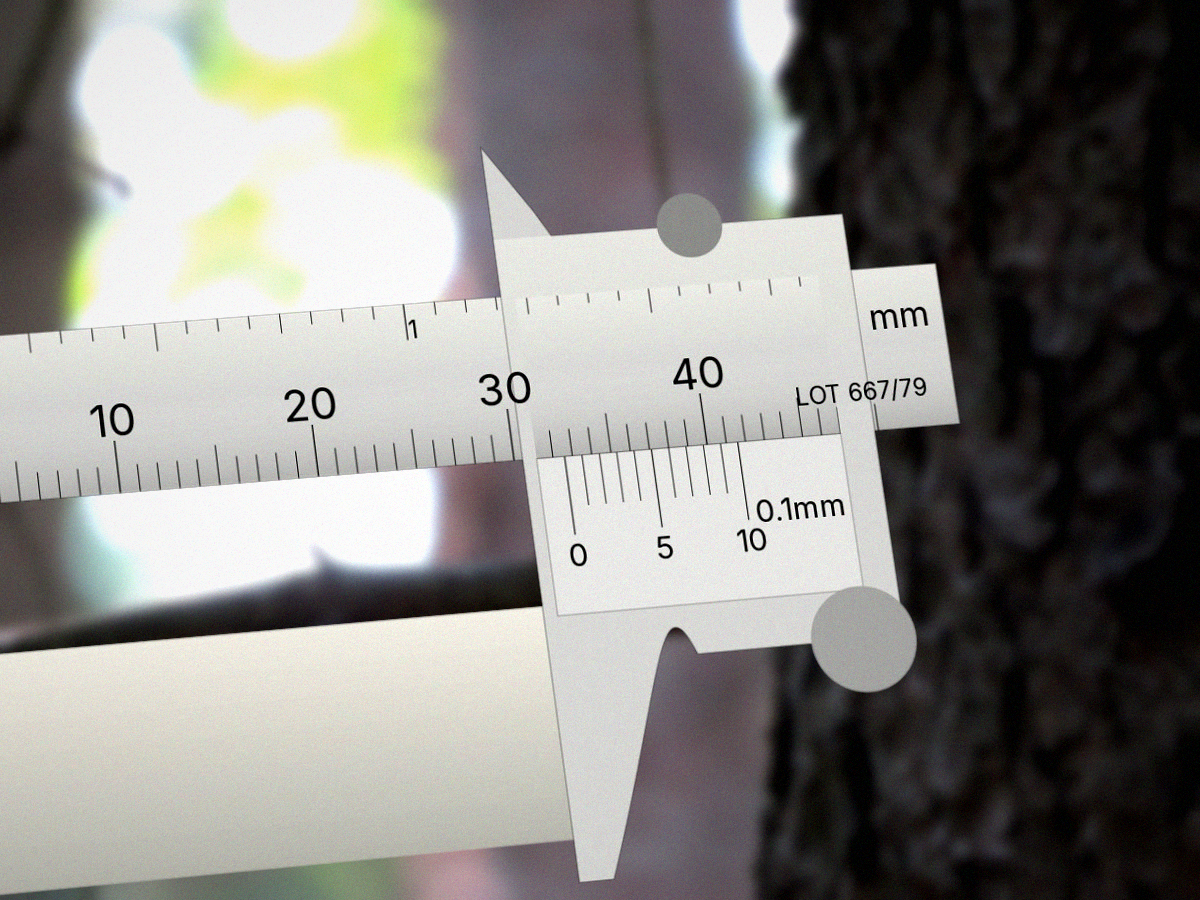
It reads value=32.6 unit=mm
